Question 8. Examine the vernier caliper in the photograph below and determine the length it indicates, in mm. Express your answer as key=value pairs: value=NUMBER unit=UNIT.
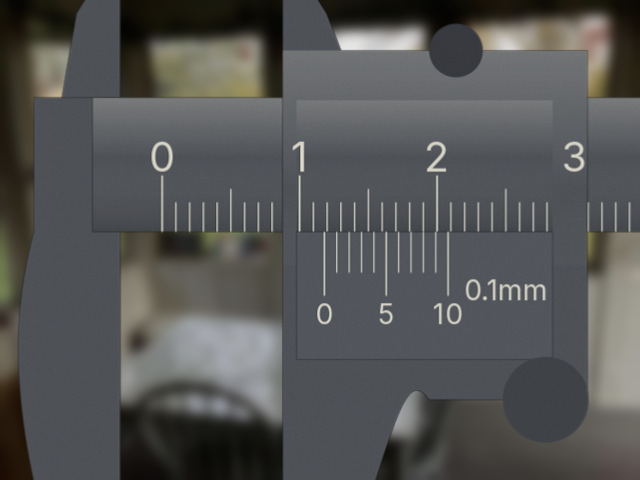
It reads value=11.8 unit=mm
